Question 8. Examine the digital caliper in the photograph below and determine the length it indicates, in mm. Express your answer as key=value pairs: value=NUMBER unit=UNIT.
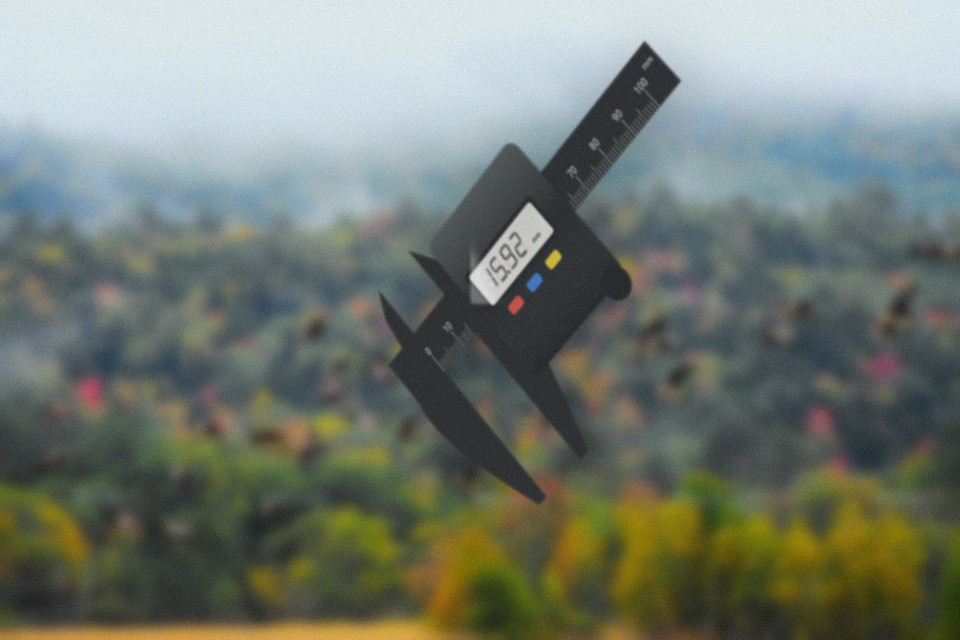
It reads value=15.92 unit=mm
